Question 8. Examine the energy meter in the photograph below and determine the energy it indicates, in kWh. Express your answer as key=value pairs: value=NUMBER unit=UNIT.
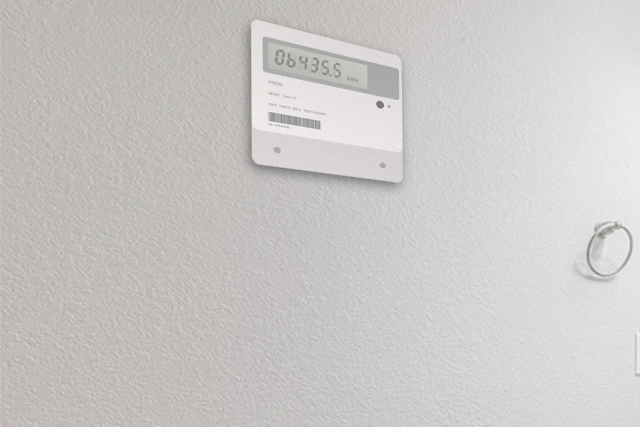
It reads value=6435.5 unit=kWh
